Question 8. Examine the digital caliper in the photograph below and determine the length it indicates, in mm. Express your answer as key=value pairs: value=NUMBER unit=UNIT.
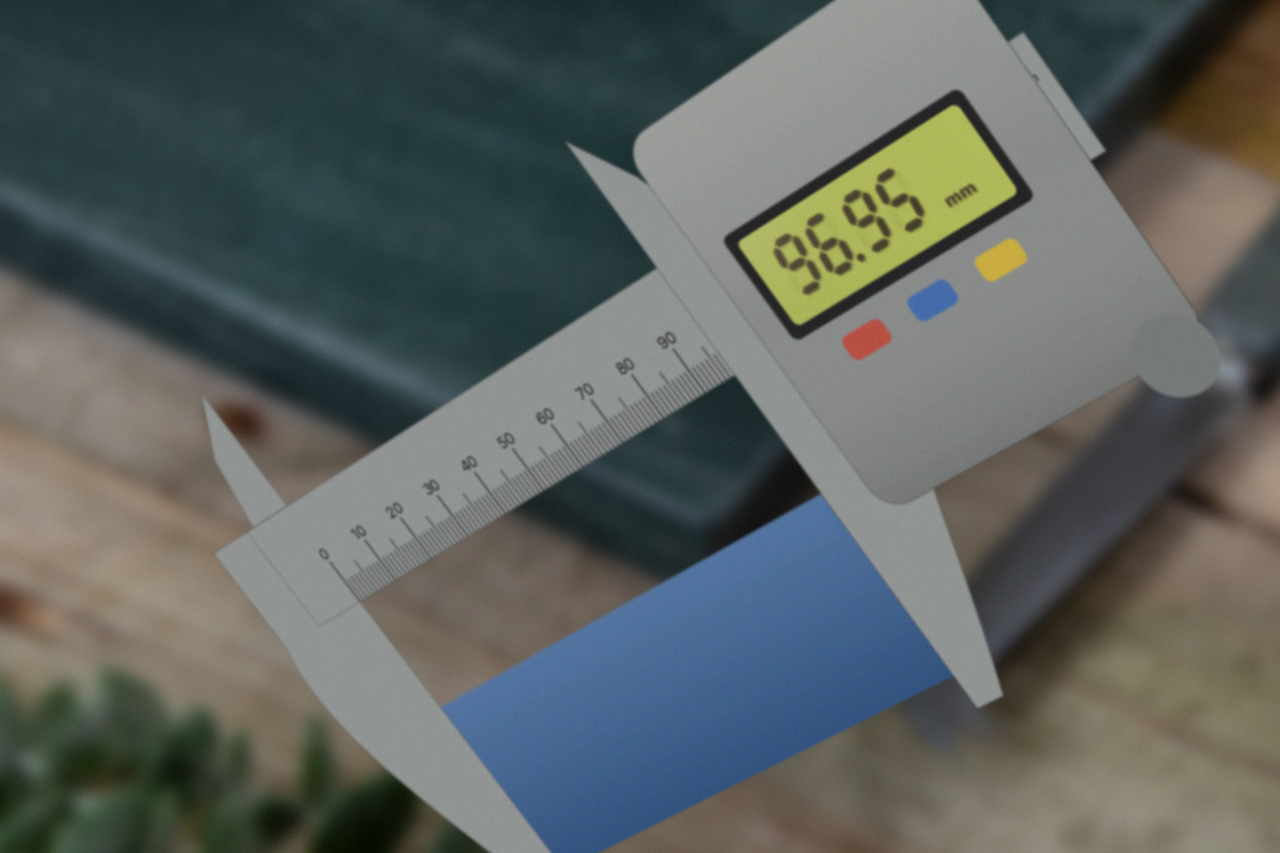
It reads value=96.95 unit=mm
